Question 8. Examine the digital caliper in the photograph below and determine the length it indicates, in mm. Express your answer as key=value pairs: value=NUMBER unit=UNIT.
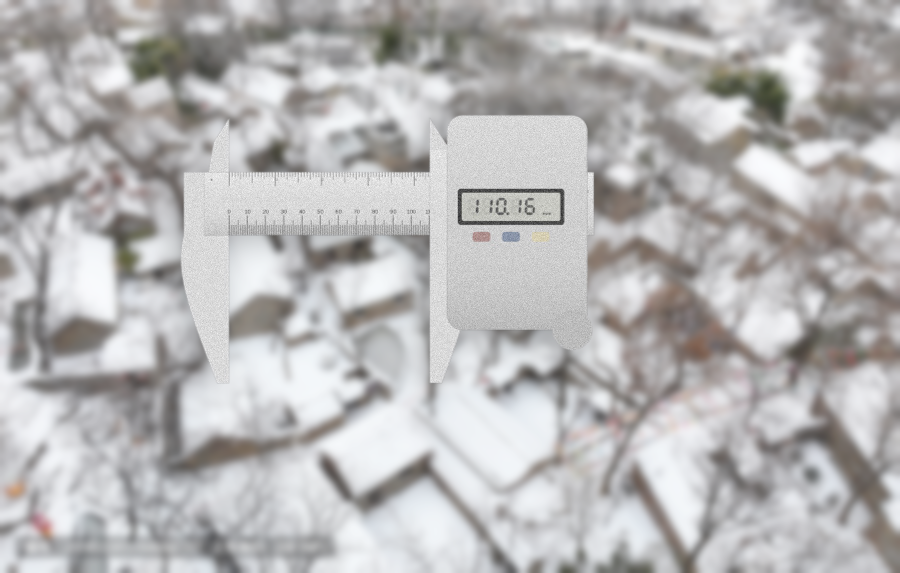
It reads value=110.16 unit=mm
